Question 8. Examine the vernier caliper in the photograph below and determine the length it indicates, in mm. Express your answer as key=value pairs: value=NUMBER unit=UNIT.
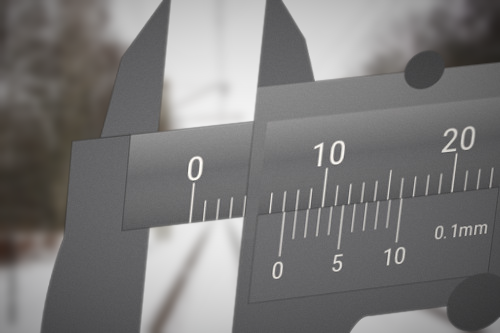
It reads value=7.1 unit=mm
